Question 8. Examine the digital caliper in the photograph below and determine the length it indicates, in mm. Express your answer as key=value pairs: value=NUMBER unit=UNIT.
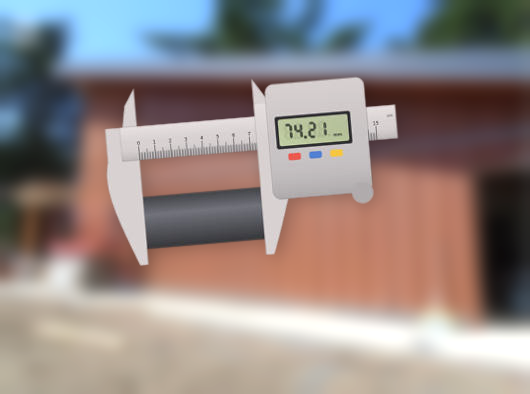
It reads value=74.21 unit=mm
